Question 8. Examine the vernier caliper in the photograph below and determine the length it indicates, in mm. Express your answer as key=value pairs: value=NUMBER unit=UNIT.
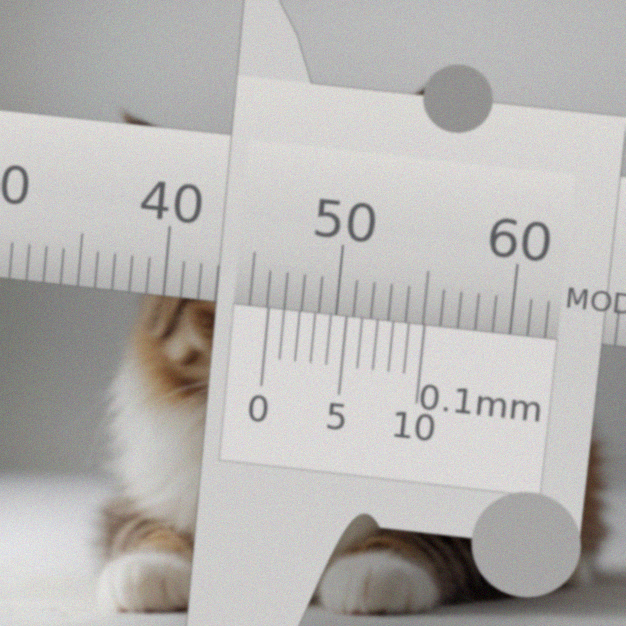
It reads value=46.1 unit=mm
